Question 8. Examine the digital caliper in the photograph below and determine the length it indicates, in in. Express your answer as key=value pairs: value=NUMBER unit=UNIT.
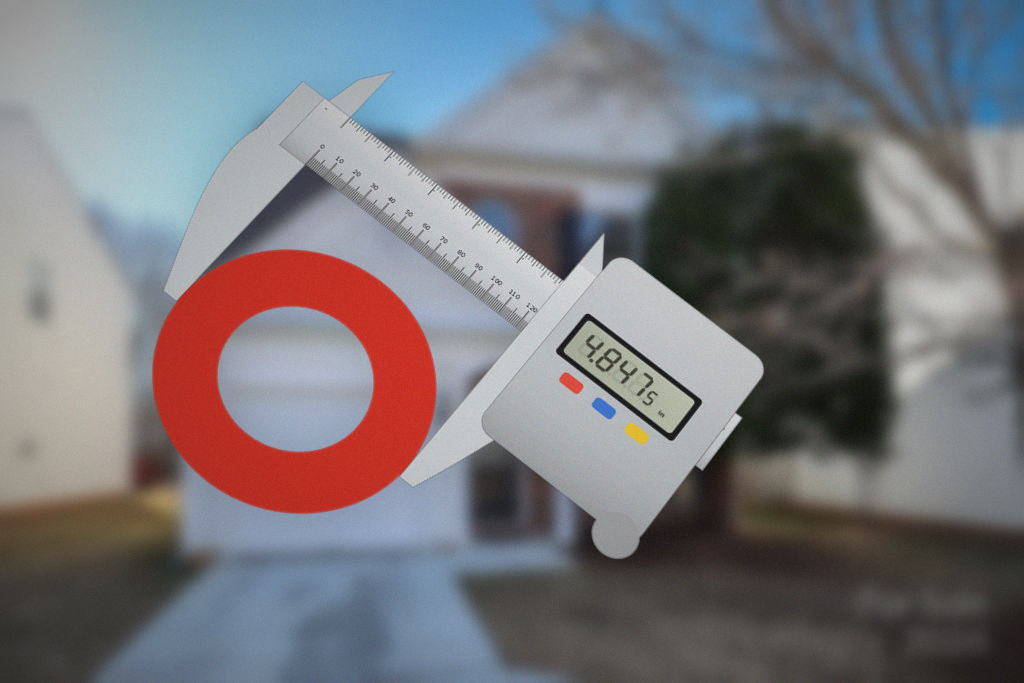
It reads value=4.8475 unit=in
